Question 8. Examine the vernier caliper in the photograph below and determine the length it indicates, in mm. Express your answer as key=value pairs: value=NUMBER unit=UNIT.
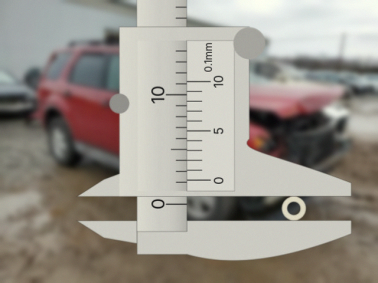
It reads value=2.2 unit=mm
